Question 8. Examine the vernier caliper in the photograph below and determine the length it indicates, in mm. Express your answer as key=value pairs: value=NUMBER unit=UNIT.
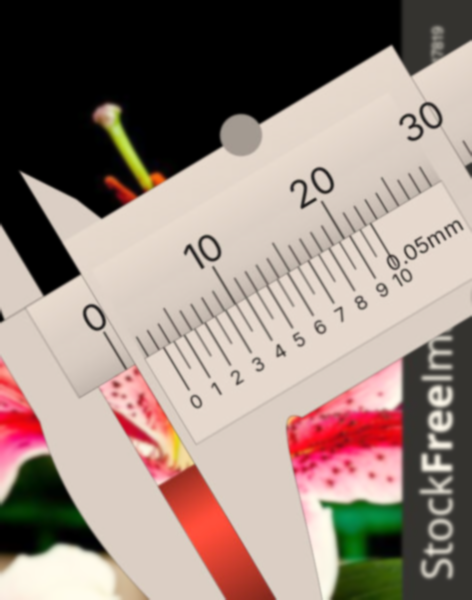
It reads value=3.4 unit=mm
